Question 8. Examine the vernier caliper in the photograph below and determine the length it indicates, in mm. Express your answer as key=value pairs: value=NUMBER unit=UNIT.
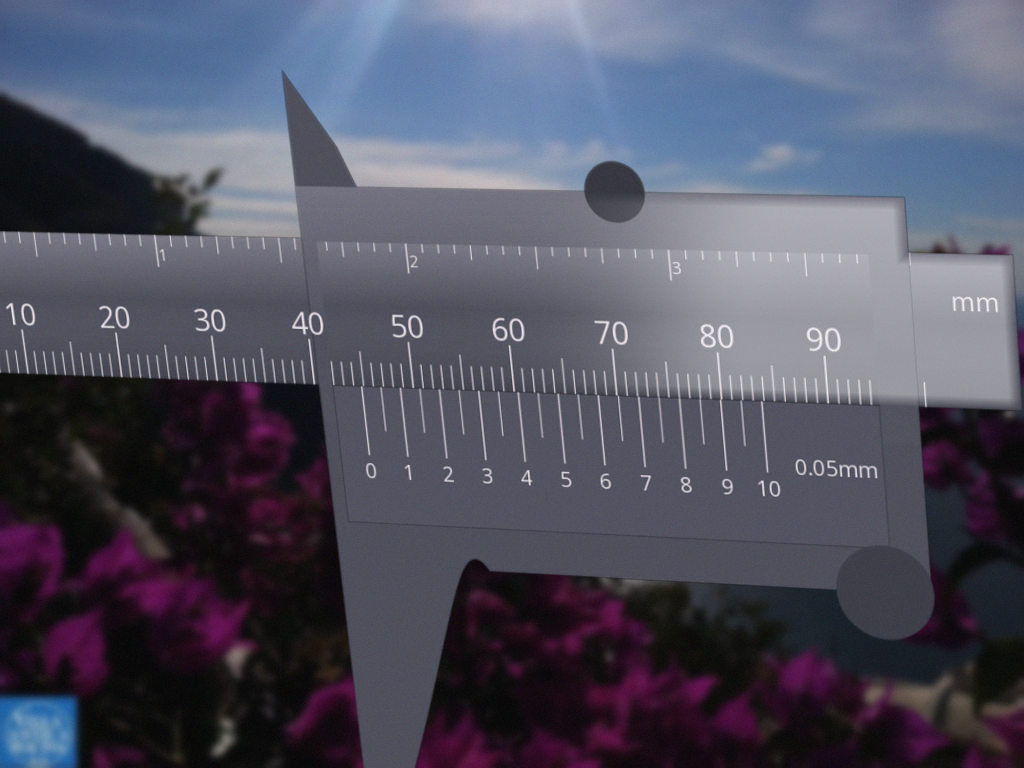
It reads value=44.8 unit=mm
